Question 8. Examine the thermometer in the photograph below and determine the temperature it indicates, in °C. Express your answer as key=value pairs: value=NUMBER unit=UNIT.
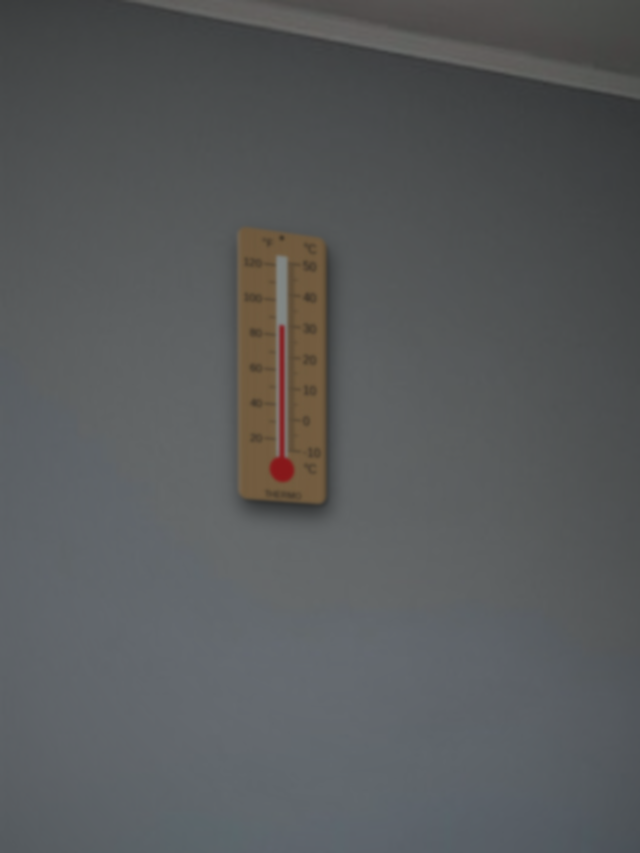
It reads value=30 unit=°C
